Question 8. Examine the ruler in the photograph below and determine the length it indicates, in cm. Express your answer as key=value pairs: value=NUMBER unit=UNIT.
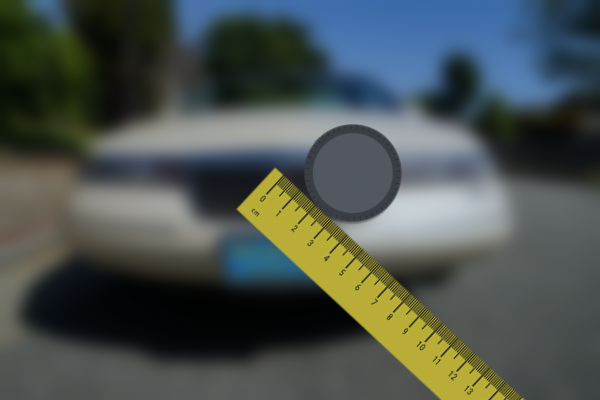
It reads value=4.5 unit=cm
